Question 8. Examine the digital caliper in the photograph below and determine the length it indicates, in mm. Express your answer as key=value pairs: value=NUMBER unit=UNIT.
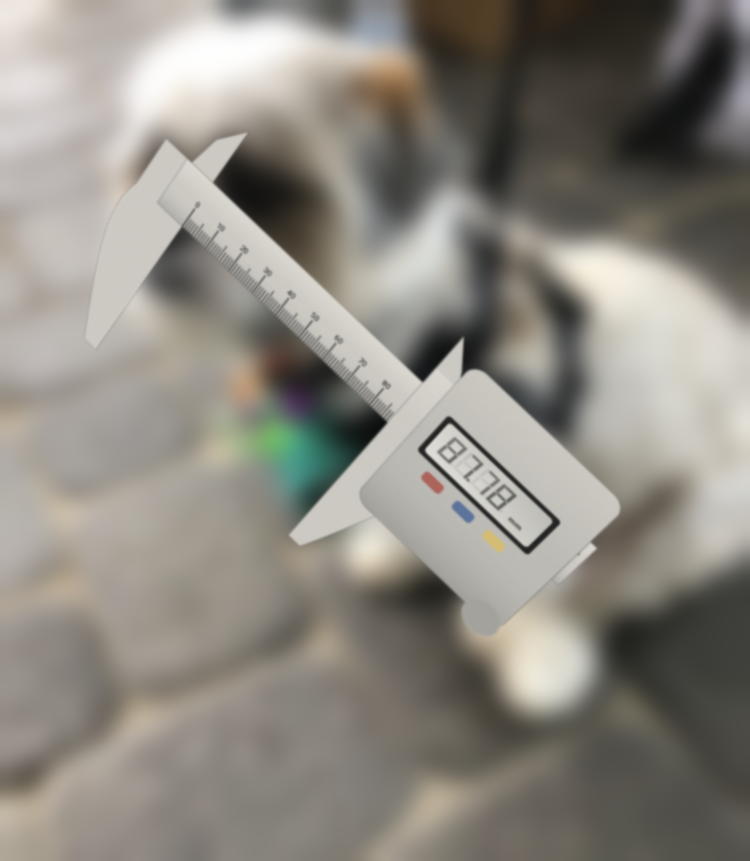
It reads value=87.78 unit=mm
